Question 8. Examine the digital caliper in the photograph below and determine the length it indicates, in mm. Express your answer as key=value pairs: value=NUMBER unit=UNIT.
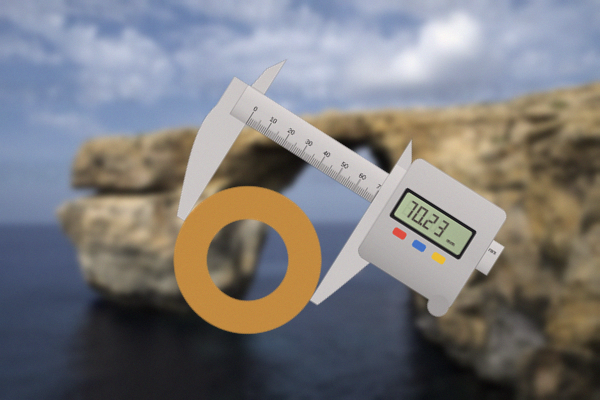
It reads value=70.23 unit=mm
